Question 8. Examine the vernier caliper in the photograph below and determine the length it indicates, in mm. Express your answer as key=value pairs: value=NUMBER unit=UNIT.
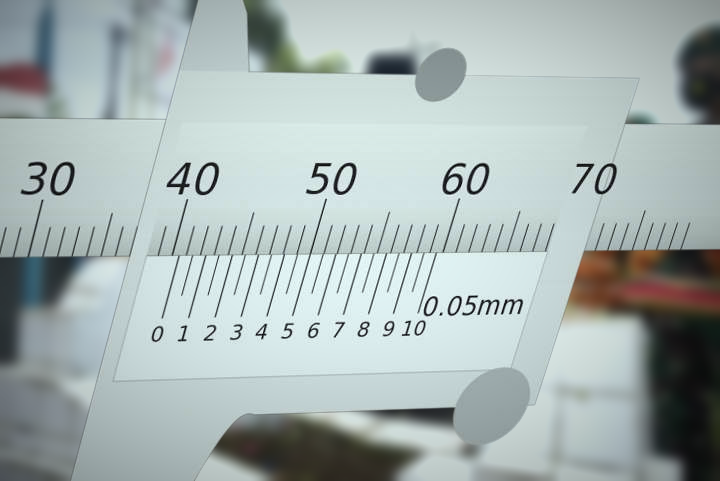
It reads value=40.5 unit=mm
